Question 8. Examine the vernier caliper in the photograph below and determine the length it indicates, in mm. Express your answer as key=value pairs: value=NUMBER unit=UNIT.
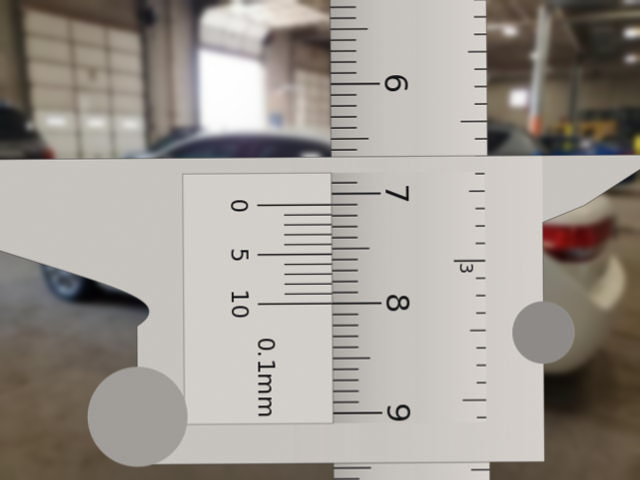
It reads value=71.0 unit=mm
